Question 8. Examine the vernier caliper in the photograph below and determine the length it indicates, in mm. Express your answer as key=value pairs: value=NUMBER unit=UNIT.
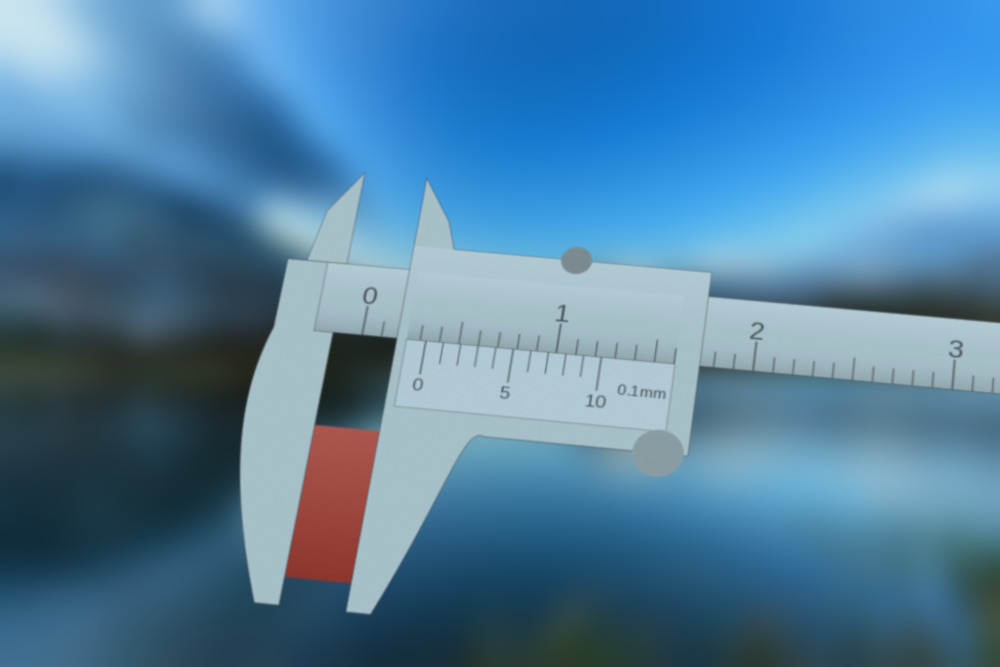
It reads value=3.3 unit=mm
